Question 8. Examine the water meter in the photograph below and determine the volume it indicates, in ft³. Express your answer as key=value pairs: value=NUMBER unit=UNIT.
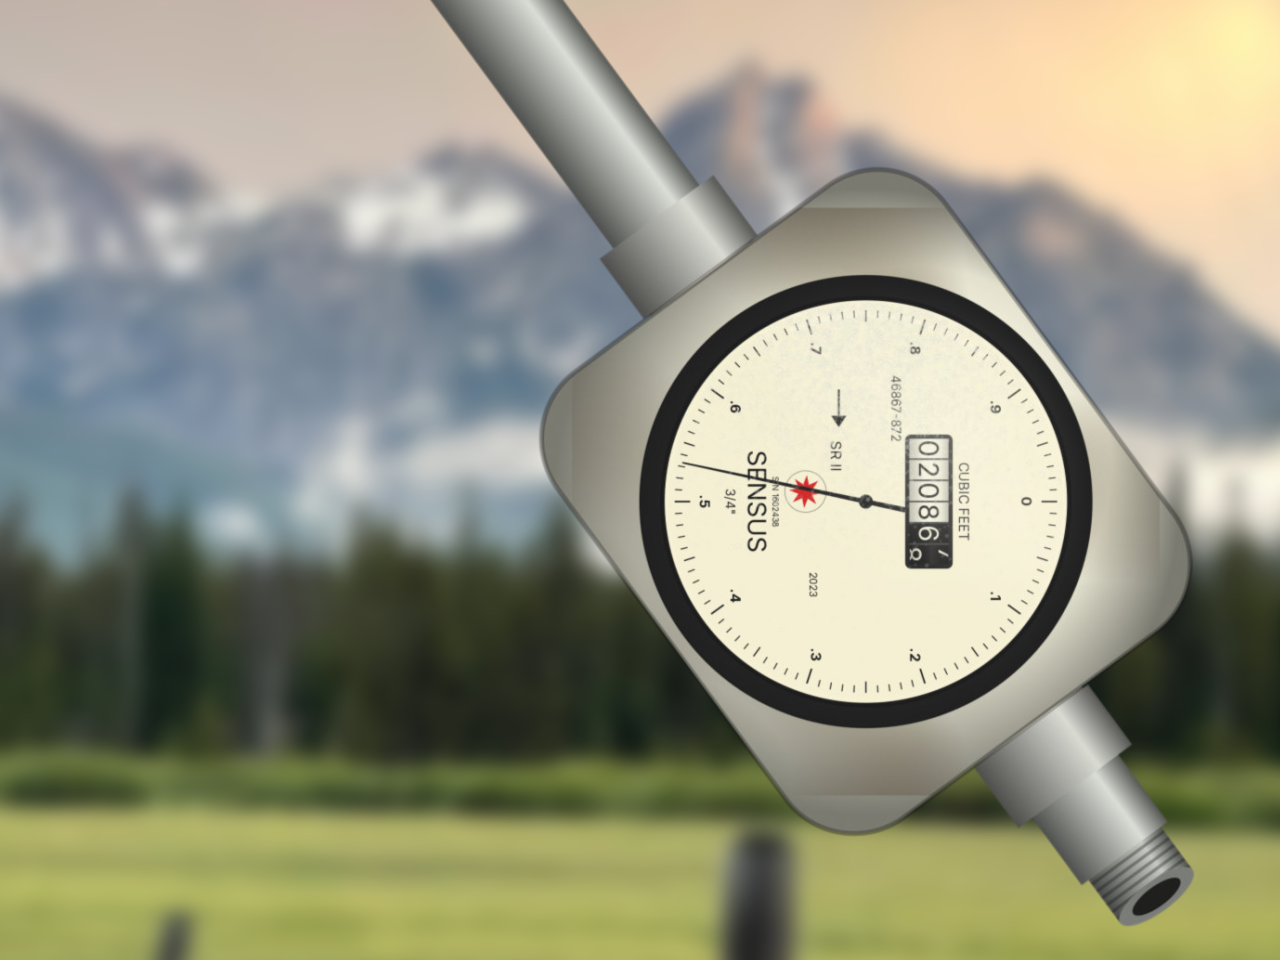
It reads value=20867.53 unit=ft³
